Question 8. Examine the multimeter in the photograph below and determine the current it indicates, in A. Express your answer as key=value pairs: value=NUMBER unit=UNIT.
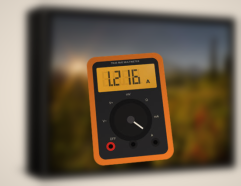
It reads value=1.216 unit=A
